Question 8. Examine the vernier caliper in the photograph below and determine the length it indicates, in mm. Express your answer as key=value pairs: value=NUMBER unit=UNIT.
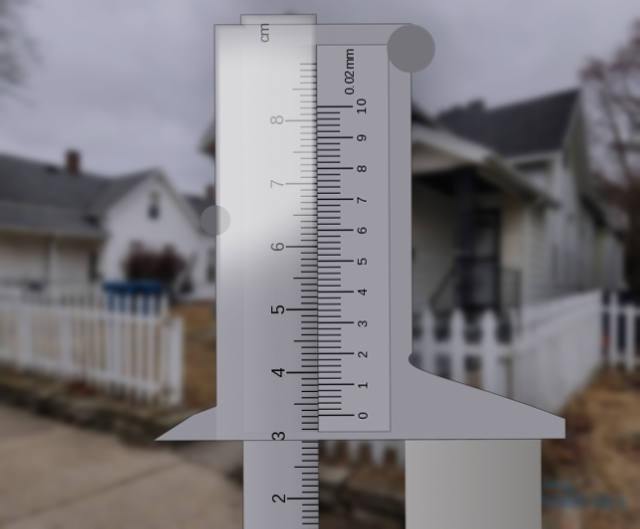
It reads value=33.2 unit=mm
